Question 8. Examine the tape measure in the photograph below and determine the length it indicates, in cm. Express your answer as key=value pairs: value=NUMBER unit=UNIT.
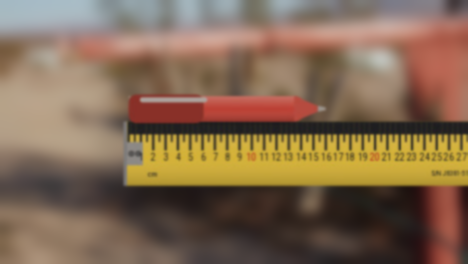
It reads value=16 unit=cm
